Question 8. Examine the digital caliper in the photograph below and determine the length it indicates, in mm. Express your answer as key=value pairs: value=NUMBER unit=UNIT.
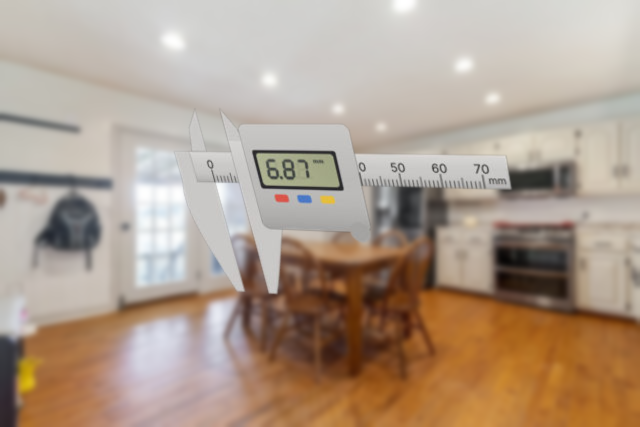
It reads value=6.87 unit=mm
